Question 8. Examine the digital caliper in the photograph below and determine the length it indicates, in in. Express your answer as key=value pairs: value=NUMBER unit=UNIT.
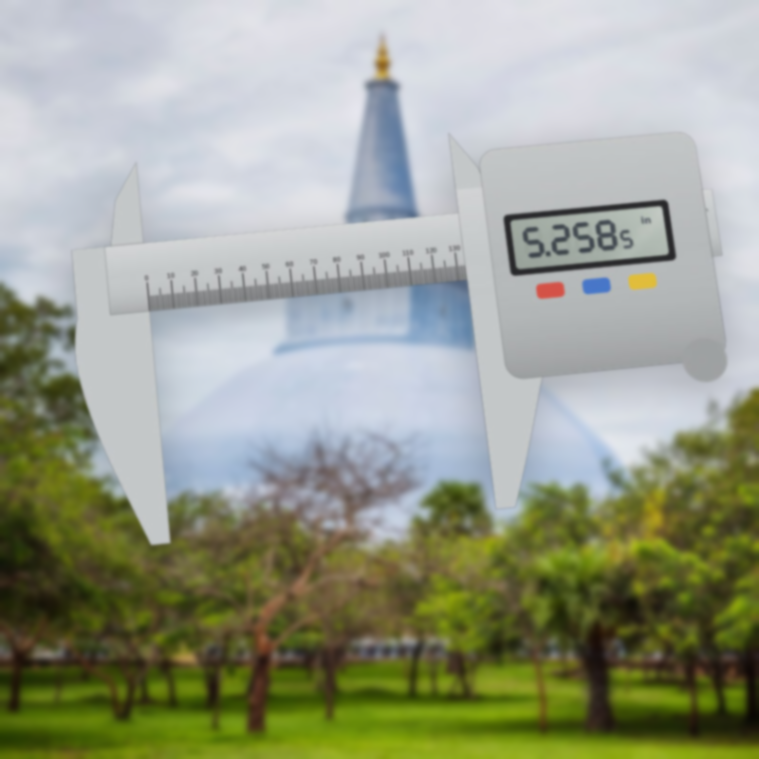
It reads value=5.2585 unit=in
